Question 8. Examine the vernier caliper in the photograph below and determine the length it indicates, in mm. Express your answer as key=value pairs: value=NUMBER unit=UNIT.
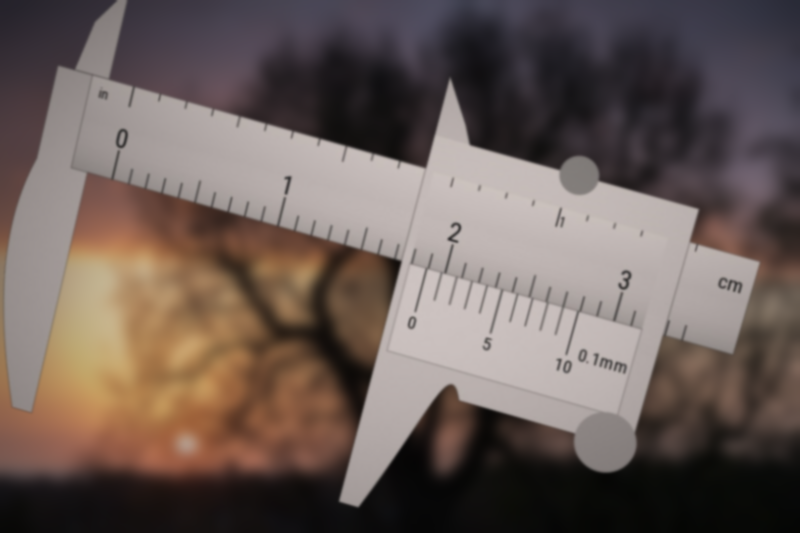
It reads value=18.9 unit=mm
